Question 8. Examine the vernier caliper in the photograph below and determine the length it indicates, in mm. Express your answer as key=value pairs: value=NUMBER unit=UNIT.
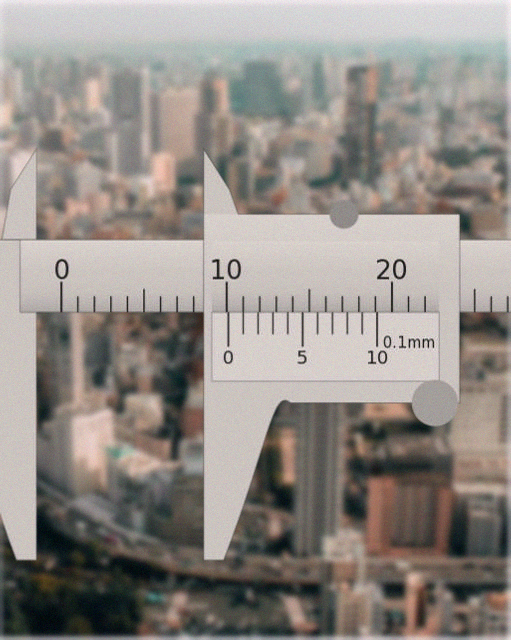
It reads value=10.1 unit=mm
